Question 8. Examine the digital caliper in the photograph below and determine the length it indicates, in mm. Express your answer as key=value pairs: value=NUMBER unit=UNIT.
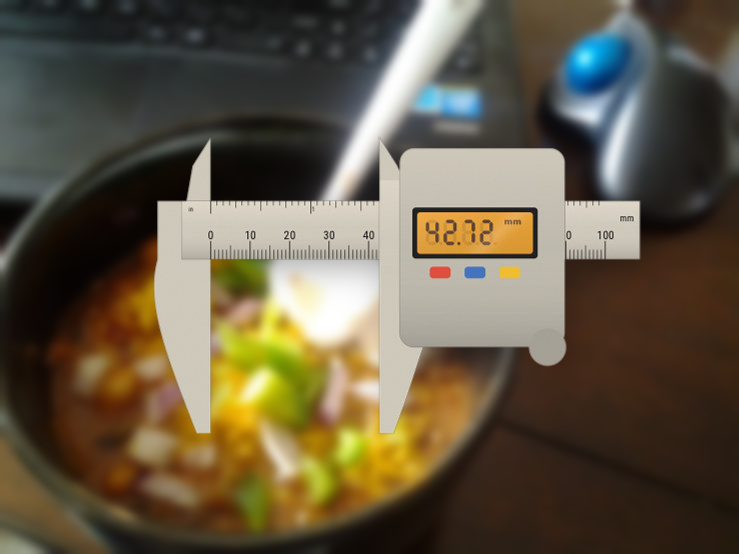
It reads value=42.72 unit=mm
